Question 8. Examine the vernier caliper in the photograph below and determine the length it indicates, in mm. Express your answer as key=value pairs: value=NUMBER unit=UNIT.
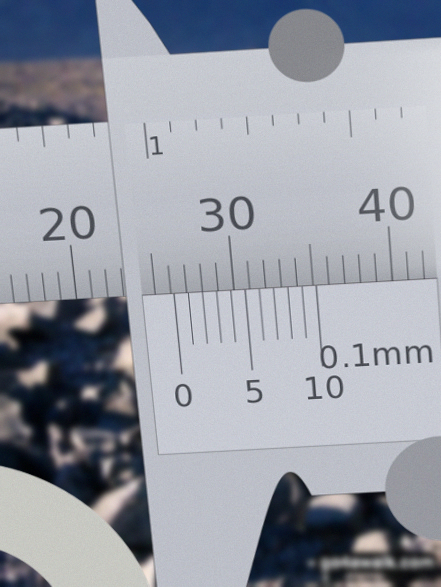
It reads value=26.2 unit=mm
